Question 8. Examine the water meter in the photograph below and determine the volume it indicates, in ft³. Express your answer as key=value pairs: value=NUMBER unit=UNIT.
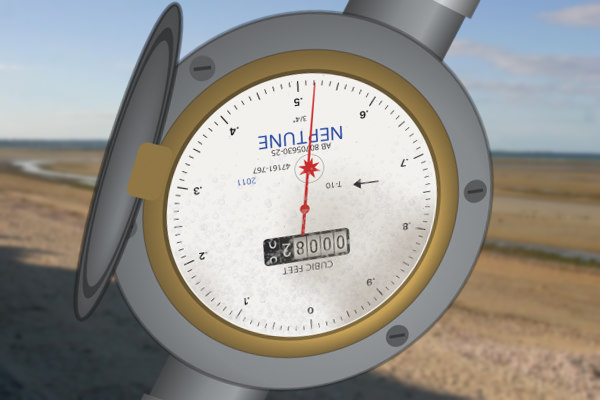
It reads value=828.52 unit=ft³
